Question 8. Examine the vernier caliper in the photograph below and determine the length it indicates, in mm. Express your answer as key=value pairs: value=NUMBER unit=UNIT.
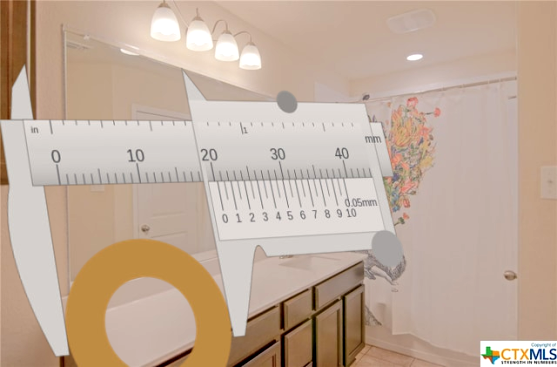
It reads value=20.4 unit=mm
